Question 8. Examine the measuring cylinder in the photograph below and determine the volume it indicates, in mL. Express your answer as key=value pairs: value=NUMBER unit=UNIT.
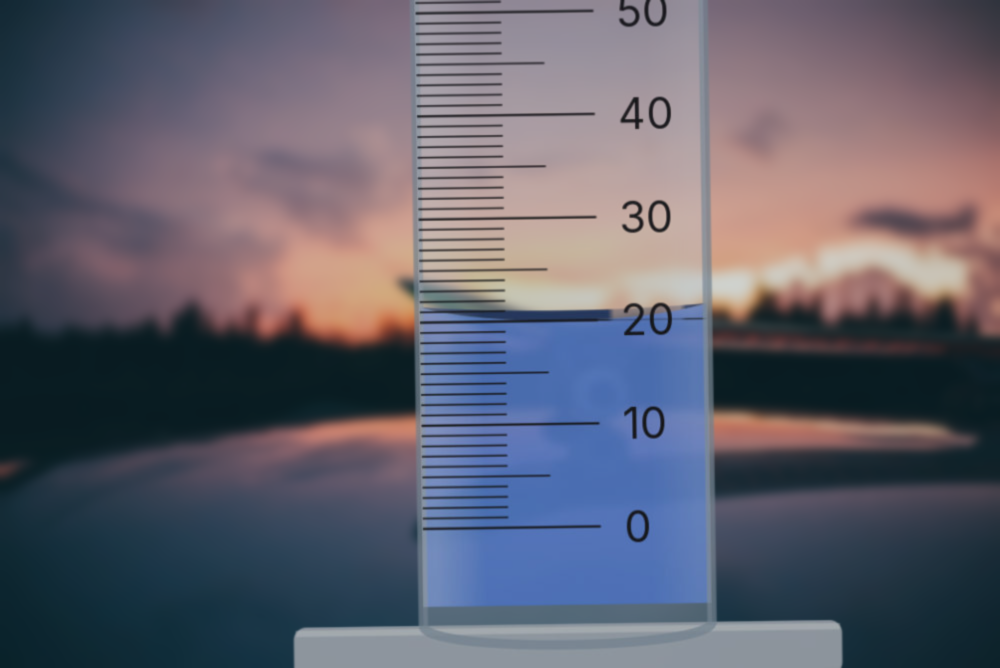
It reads value=20 unit=mL
